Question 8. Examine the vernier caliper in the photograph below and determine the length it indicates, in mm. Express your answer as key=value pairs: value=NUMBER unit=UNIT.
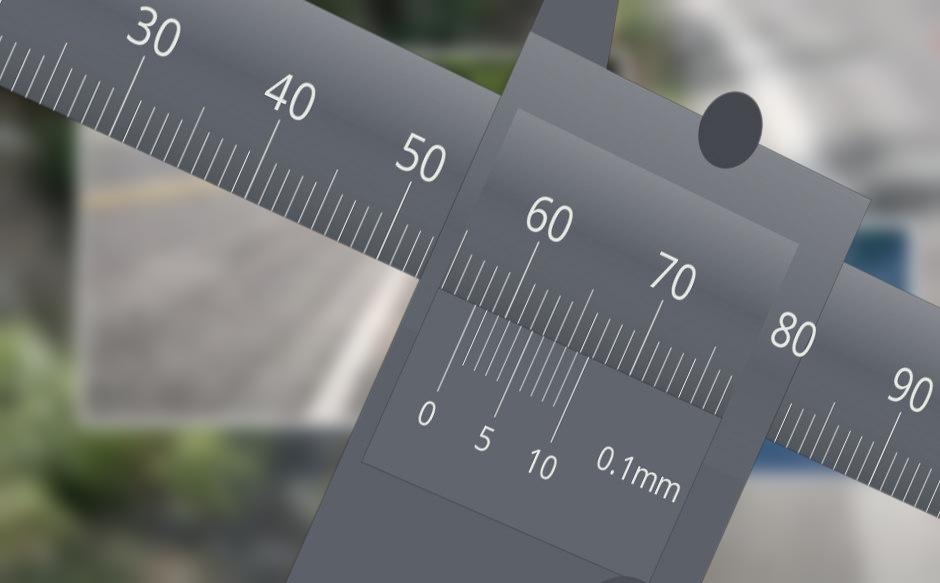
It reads value=57.7 unit=mm
